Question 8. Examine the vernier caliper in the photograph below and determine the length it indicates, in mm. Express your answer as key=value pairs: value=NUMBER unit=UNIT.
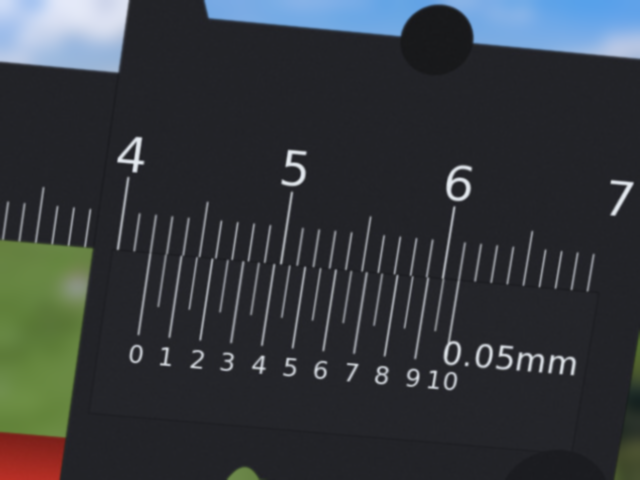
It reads value=42.0 unit=mm
